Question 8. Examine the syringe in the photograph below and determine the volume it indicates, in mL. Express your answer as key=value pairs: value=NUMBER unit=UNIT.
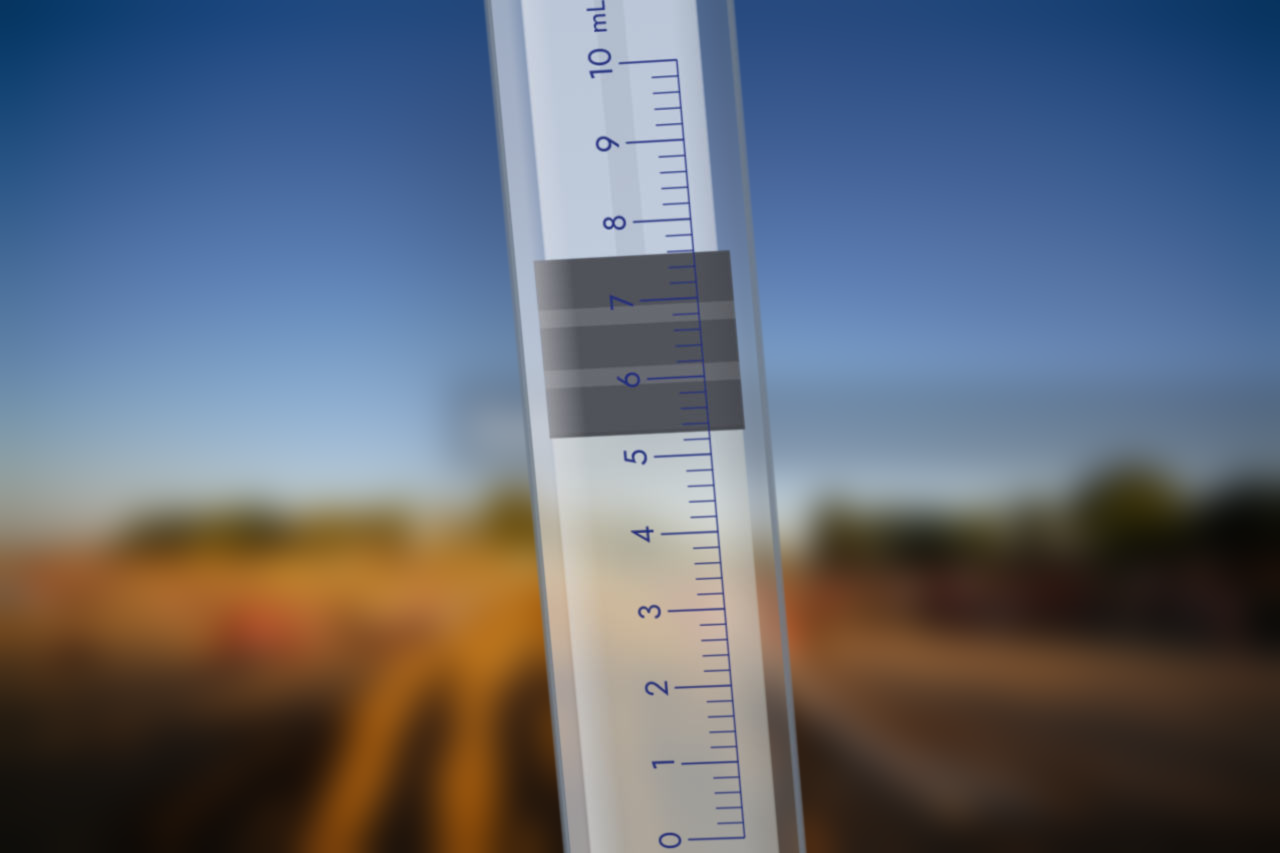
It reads value=5.3 unit=mL
